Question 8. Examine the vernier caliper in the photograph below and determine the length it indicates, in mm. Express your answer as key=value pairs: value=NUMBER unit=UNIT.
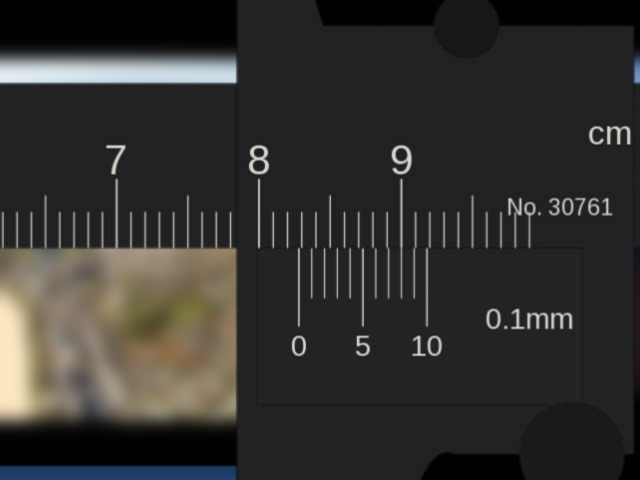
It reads value=82.8 unit=mm
